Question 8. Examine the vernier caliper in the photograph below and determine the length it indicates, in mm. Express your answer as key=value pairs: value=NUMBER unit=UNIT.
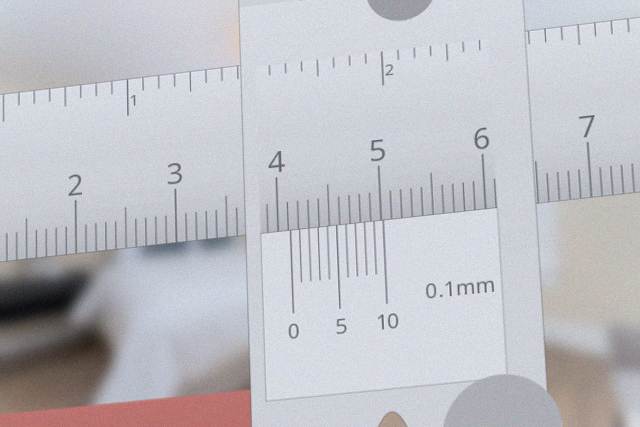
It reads value=41.2 unit=mm
